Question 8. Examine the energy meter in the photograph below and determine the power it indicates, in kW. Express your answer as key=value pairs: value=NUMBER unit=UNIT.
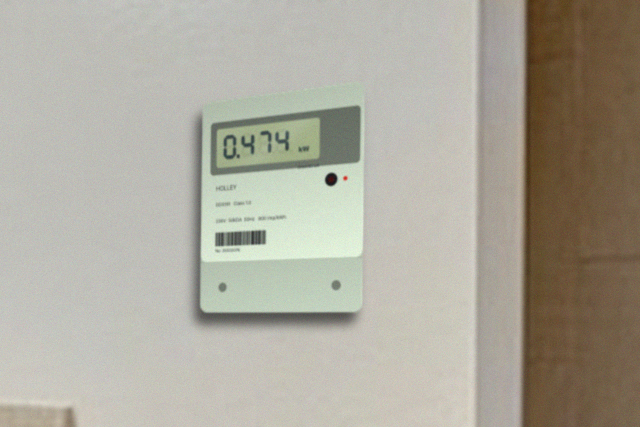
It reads value=0.474 unit=kW
